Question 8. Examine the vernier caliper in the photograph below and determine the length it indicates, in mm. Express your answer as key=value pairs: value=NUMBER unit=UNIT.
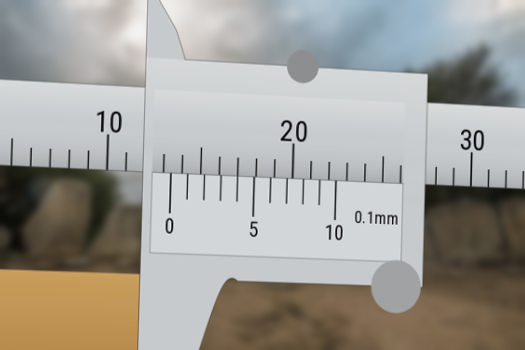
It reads value=13.4 unit=mm
